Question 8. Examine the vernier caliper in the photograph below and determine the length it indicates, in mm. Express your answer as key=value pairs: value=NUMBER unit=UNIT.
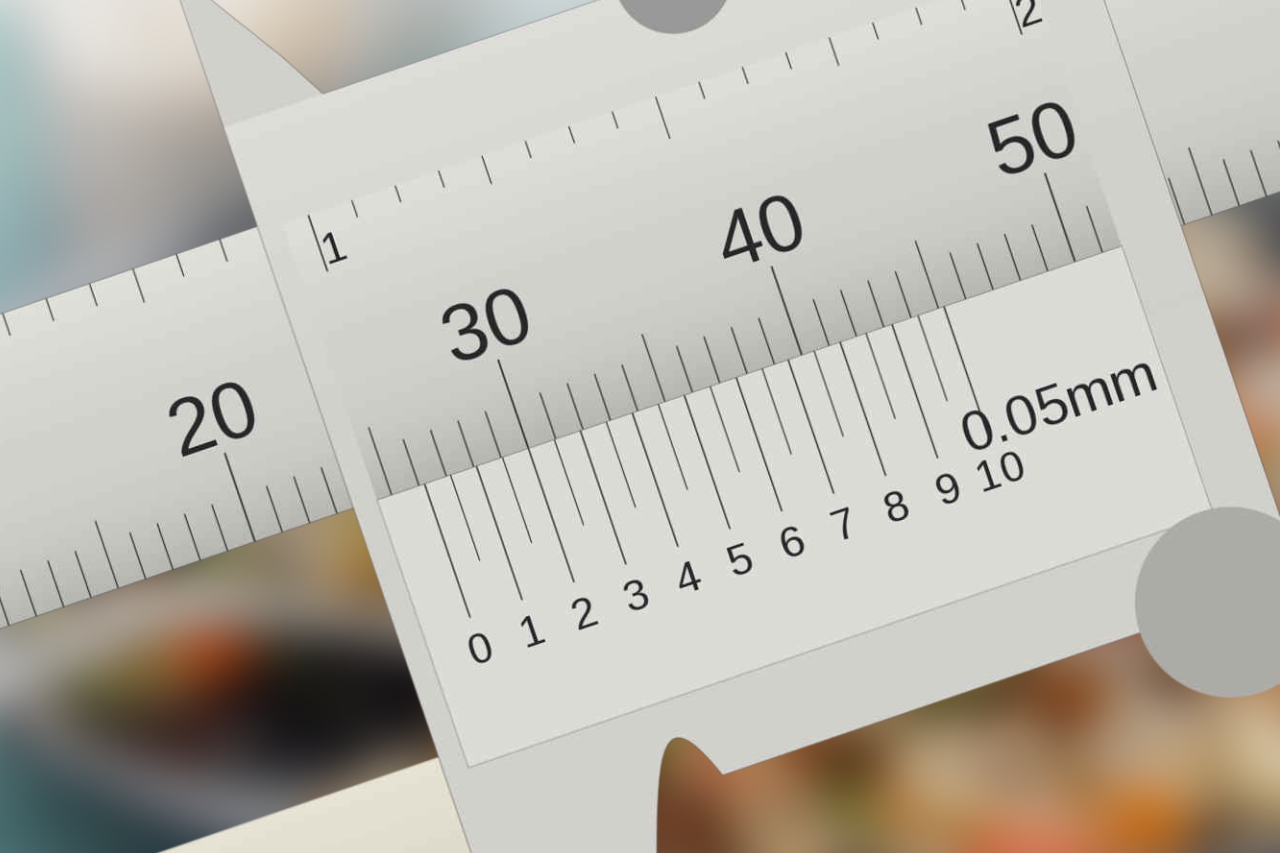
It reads value=26.20 unit=mm
